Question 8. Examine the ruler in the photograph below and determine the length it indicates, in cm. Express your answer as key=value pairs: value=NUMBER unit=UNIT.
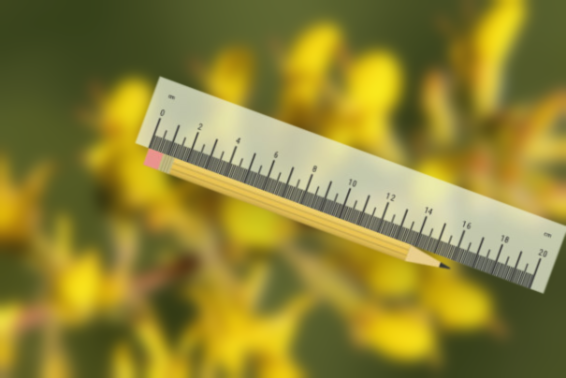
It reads value=16 unit=cm
